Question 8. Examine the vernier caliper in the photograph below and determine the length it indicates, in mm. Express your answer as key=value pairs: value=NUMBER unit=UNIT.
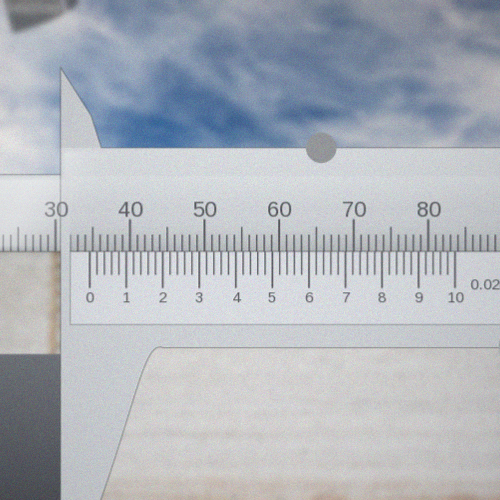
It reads value=34.6 unit=mm
